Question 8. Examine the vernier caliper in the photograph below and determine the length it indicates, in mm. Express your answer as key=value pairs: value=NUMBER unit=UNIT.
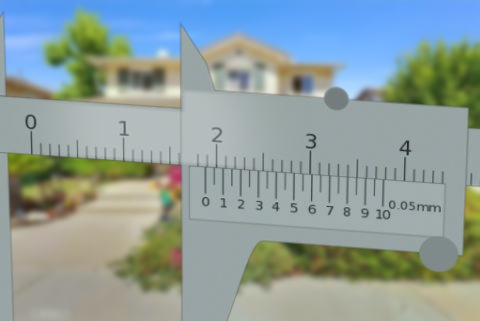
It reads value=18.8 unit=mm
